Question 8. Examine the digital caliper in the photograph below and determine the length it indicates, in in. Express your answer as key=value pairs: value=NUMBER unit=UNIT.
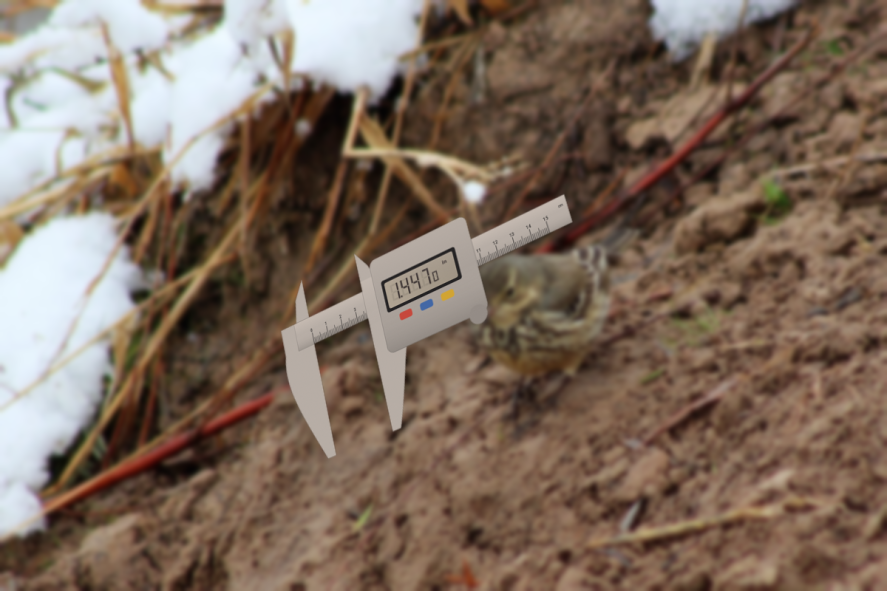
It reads value=1.4470 unit=in
